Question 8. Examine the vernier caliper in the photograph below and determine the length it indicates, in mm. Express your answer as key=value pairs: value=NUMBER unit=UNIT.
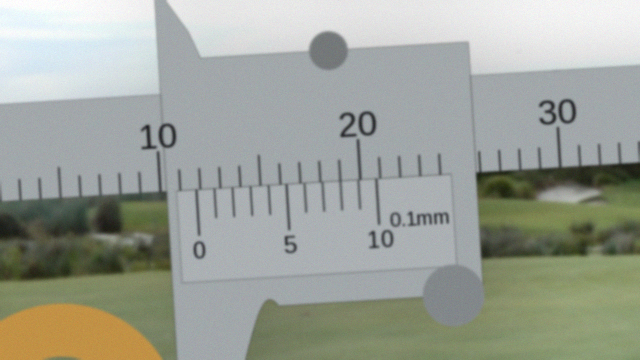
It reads value=11.8 unit=mm
